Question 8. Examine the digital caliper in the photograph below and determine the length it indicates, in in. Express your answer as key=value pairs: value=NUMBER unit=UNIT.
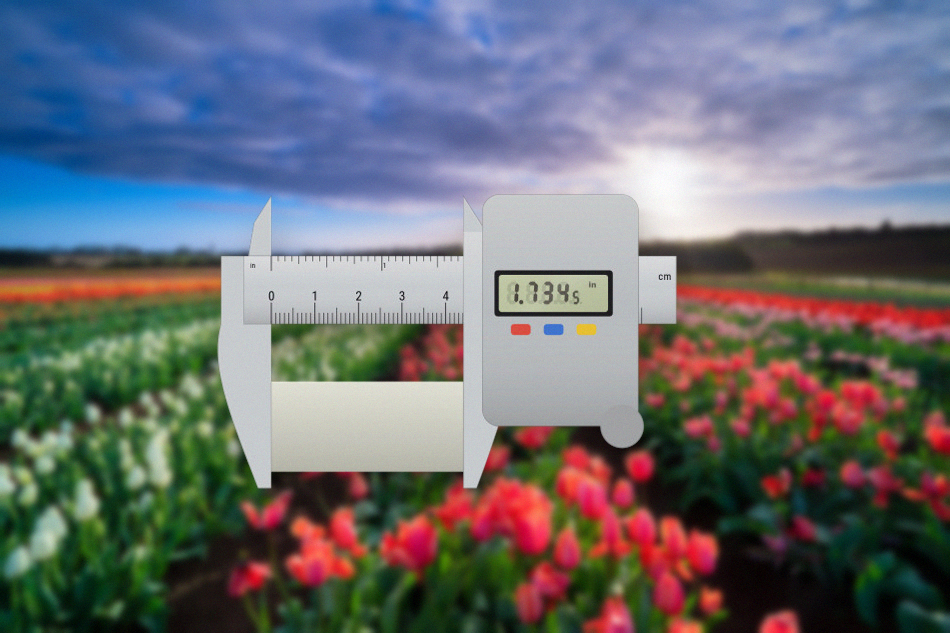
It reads value=1.7345 unit=in
